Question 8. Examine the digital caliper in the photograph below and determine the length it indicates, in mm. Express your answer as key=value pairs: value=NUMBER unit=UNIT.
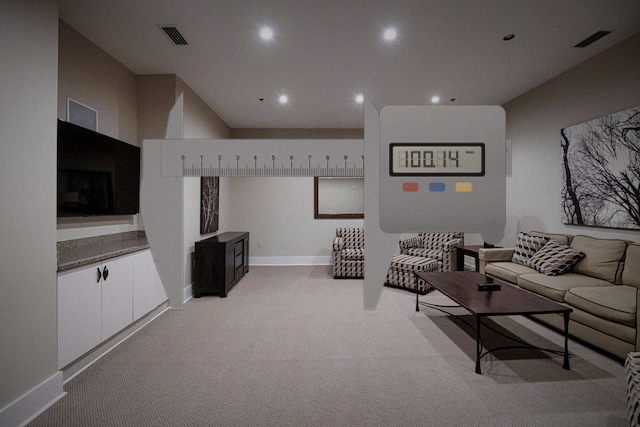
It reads value=100.14 unit=mm
